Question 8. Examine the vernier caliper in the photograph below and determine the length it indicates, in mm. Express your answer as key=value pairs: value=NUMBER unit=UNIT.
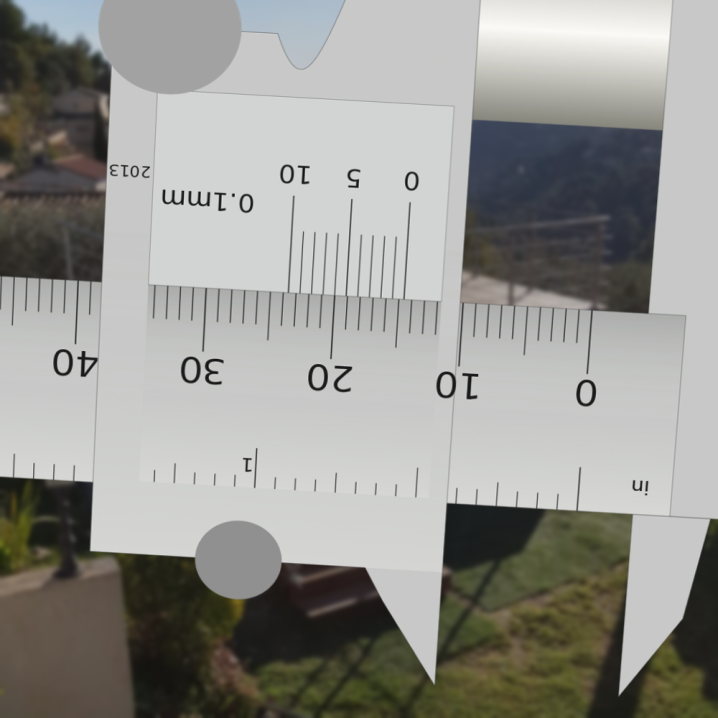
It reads value=14.6 unit=mm
